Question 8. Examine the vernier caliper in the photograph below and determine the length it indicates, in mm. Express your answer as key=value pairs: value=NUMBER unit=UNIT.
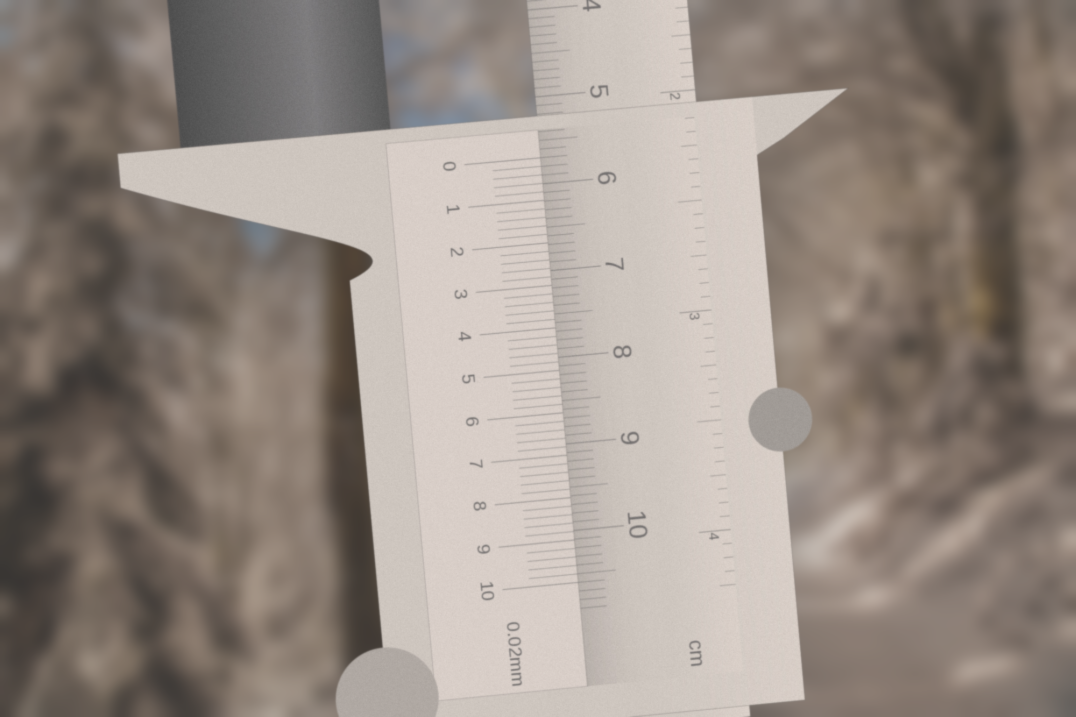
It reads value=57.0 unit=mm
